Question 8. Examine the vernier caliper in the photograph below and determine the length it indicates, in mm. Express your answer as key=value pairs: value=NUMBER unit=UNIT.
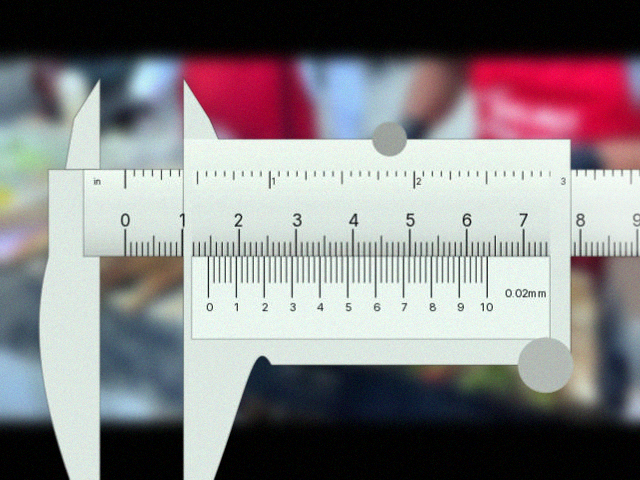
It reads value=14.6 unit=mm
